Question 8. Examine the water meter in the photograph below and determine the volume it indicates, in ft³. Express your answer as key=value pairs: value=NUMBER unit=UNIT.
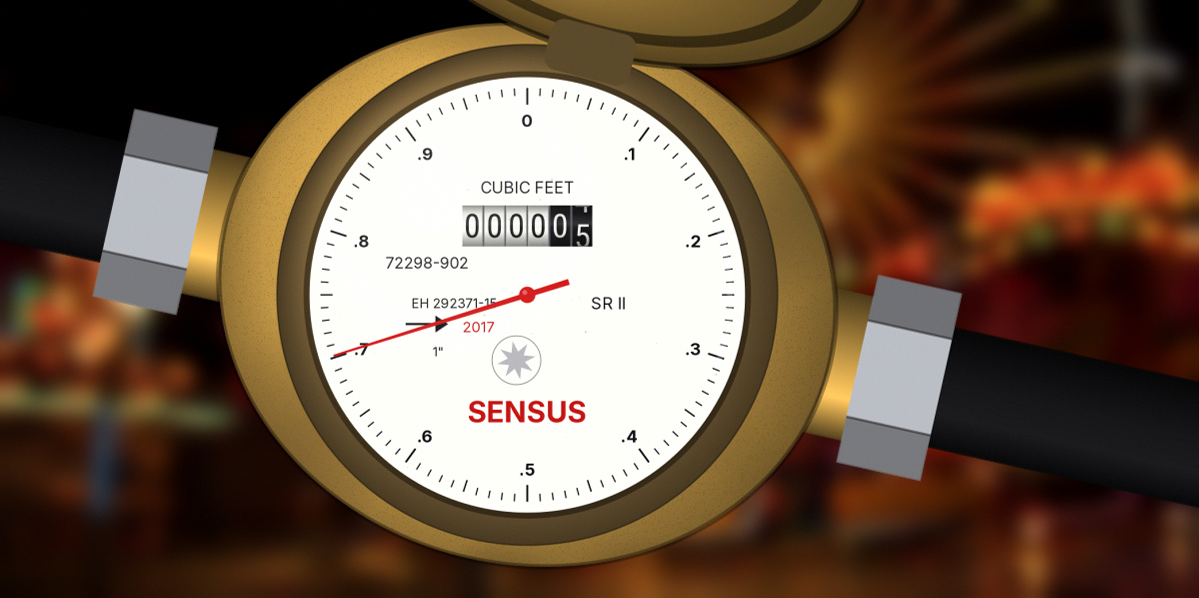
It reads value=4.70 unit=ft³
